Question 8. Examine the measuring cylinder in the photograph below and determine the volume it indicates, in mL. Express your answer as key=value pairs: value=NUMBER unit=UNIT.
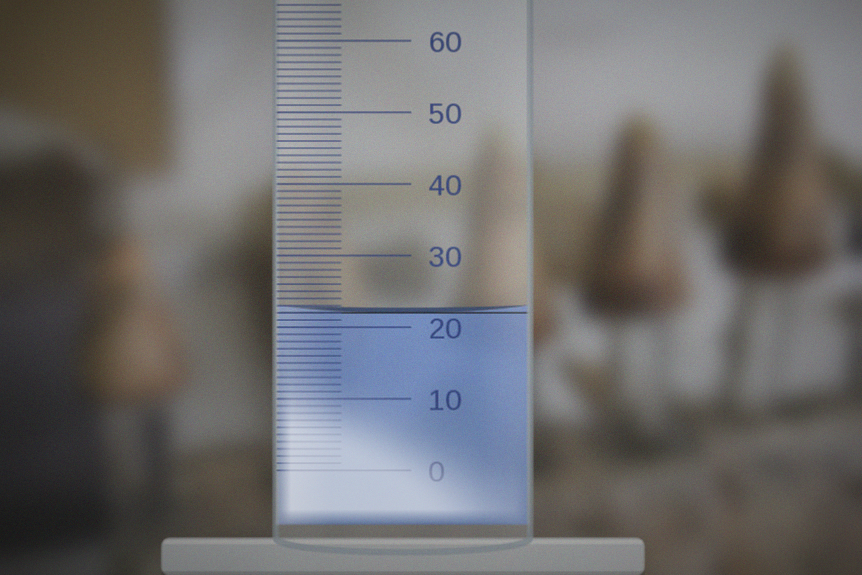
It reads value=22 unit=mL
